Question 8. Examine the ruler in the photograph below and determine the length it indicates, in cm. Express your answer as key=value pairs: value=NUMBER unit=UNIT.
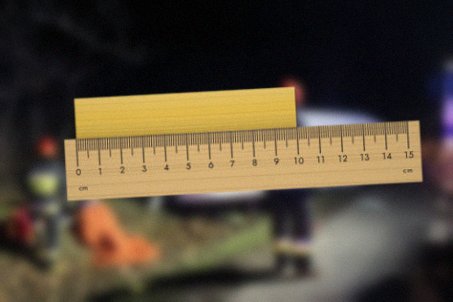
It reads value=10 unit=cm
